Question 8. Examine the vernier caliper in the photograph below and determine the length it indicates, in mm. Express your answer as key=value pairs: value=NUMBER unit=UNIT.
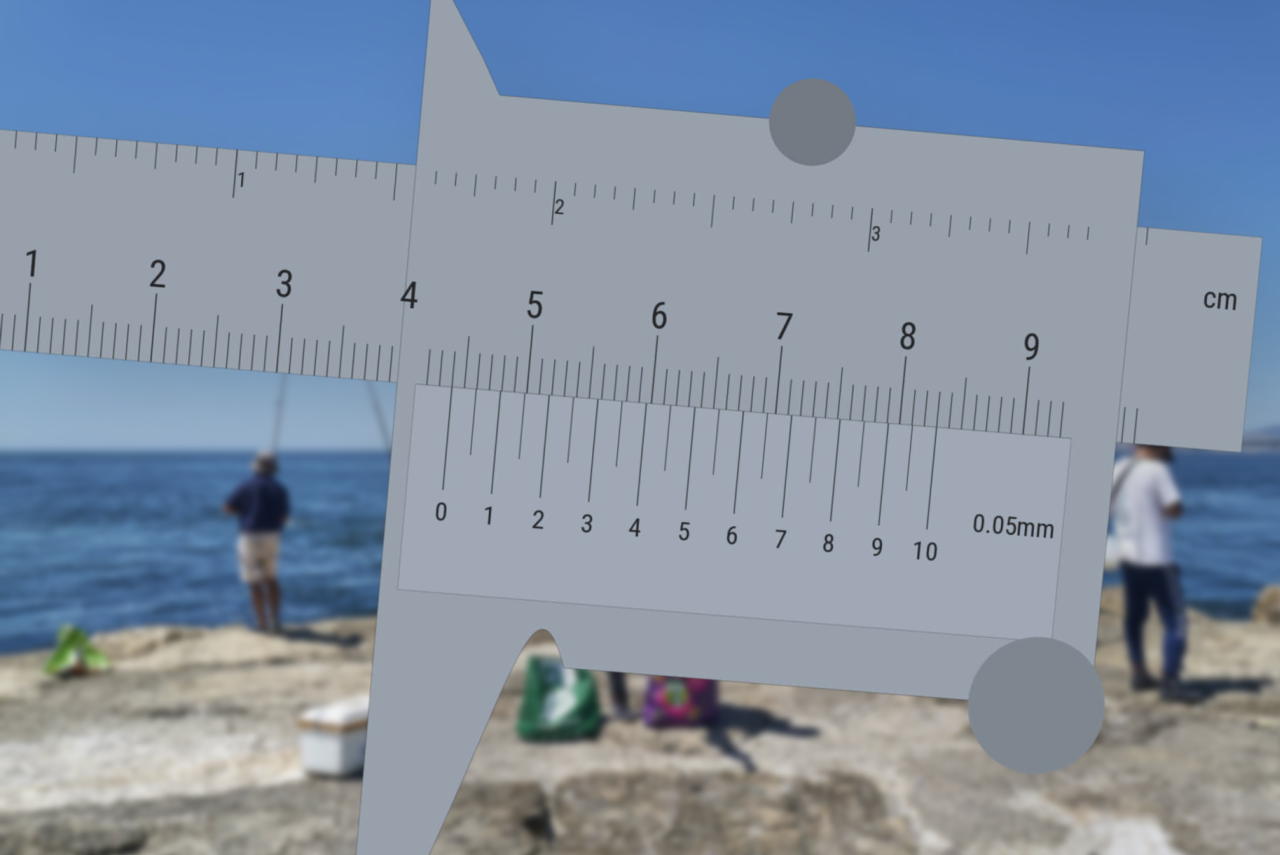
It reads value=44.0 unit=mm
